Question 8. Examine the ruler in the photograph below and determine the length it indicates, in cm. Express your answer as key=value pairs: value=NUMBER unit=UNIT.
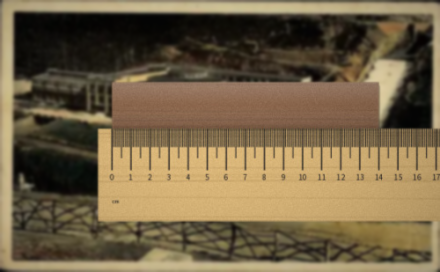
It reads value=14 unit=cm
